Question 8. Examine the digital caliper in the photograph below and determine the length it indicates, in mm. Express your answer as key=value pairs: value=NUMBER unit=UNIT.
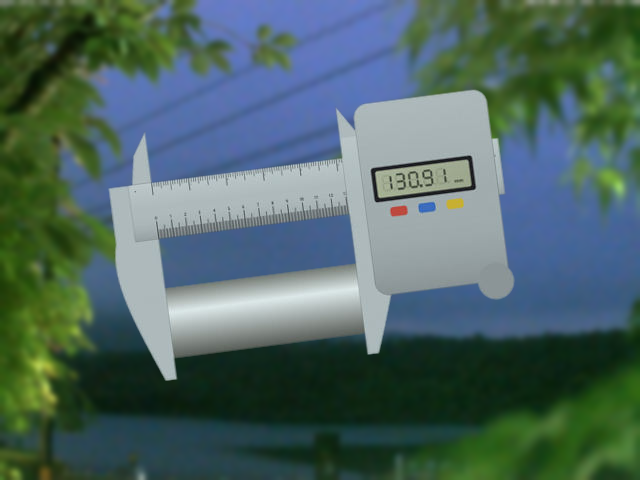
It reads value=130.91 unit=mm
